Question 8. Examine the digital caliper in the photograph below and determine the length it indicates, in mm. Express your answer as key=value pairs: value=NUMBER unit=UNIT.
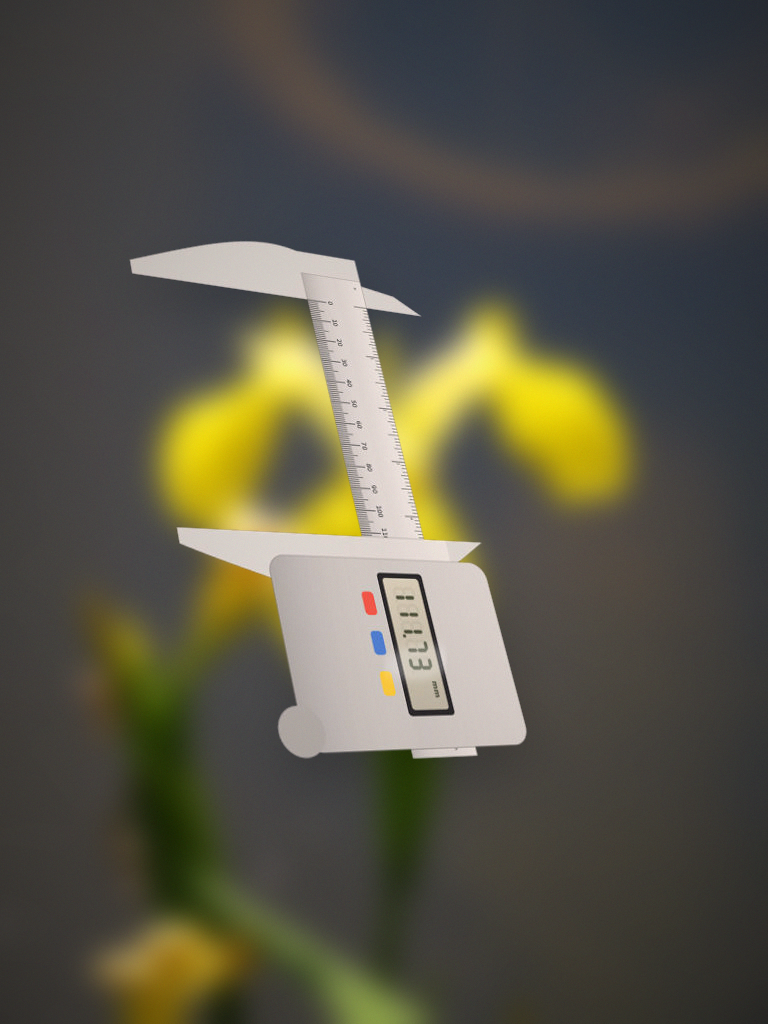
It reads value=111.73 unit=mm
